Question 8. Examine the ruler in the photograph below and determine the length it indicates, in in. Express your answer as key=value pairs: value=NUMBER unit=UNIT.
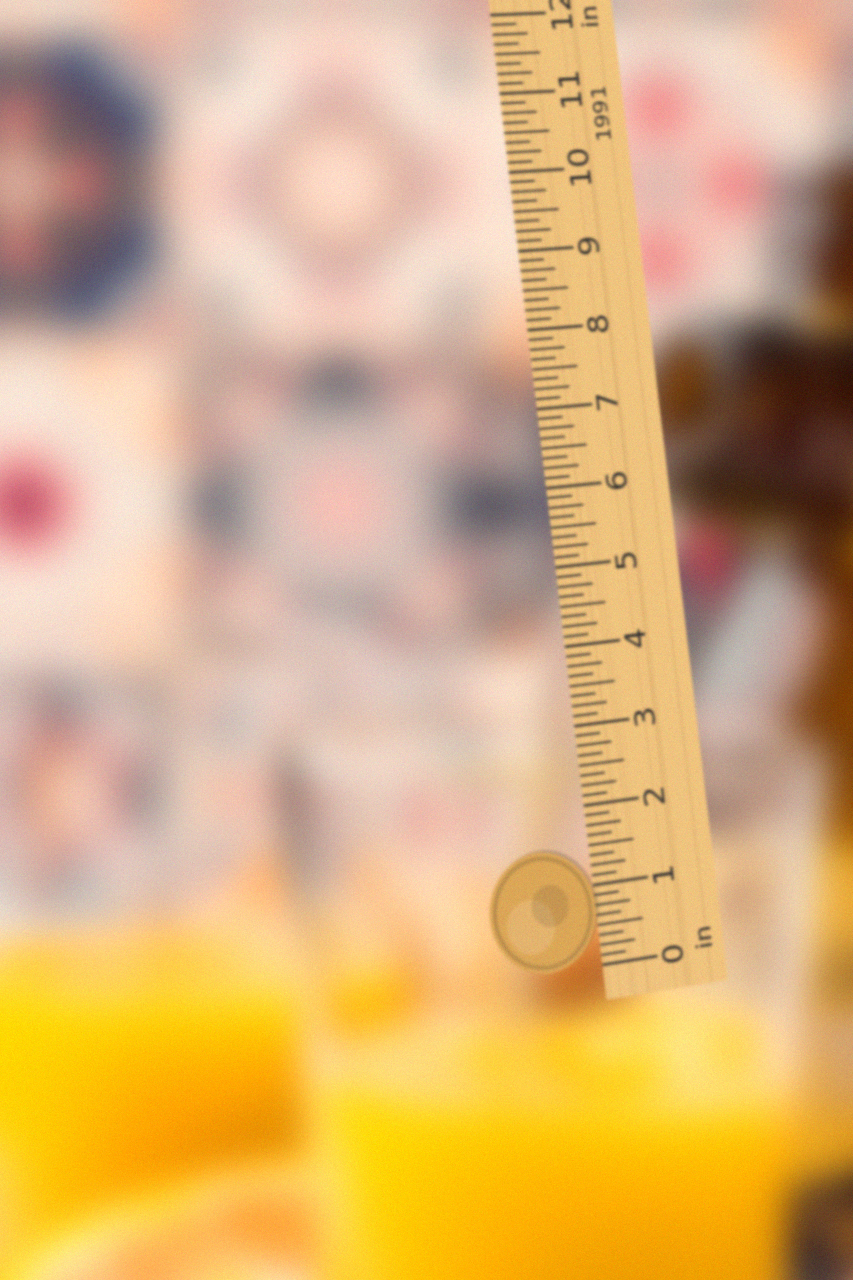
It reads value=1.5 unit=in
